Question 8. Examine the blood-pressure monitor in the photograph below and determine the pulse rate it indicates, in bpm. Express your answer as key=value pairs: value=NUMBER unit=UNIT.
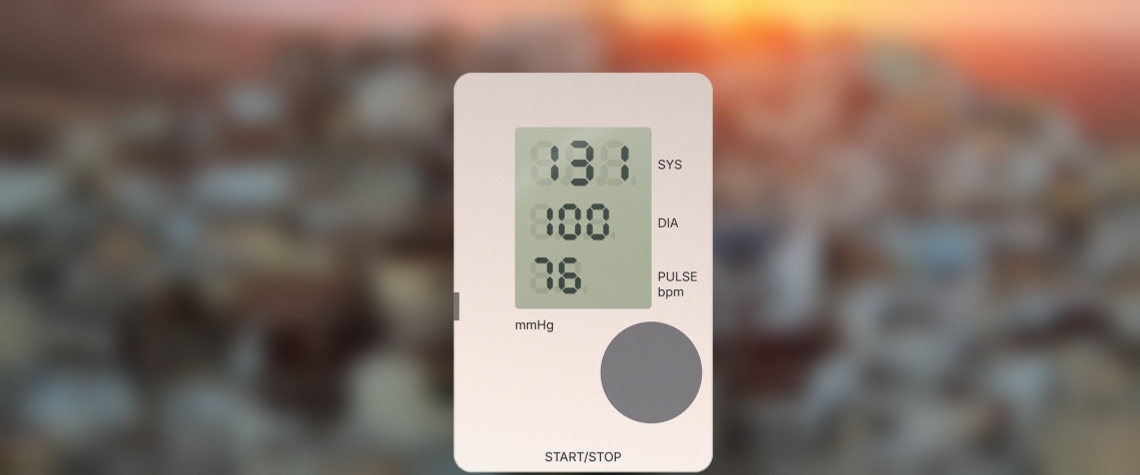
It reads value=76 unit=bpm
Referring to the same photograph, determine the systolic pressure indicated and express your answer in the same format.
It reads value=131 unit=mmHg
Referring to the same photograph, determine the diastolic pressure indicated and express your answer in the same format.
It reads value=100 unit=mmHg
